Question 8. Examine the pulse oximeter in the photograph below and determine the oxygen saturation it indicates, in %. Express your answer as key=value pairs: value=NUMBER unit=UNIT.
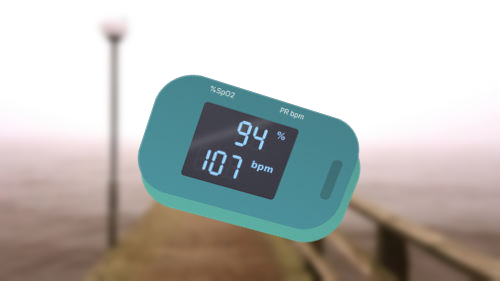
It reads value=94 unit=%
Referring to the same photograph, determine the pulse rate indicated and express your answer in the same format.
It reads value=107 unit=bpm
